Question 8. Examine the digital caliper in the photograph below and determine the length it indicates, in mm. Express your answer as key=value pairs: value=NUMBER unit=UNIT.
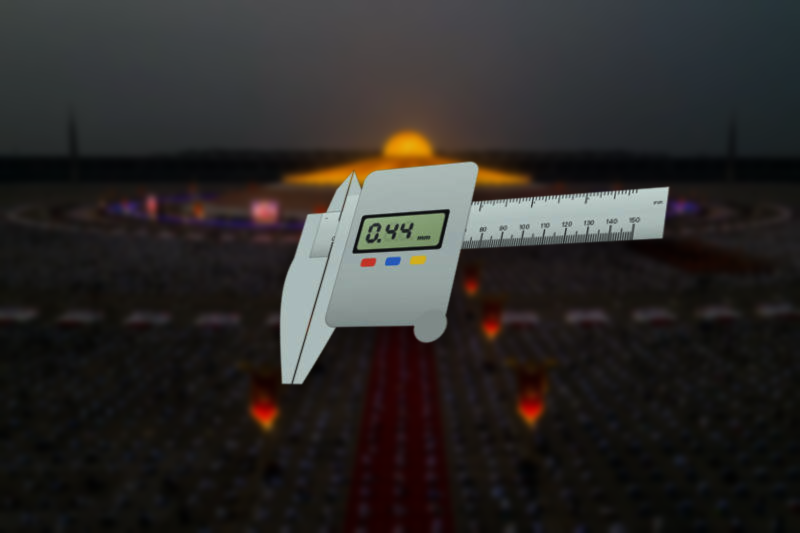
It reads value=0.44 unit=mm
